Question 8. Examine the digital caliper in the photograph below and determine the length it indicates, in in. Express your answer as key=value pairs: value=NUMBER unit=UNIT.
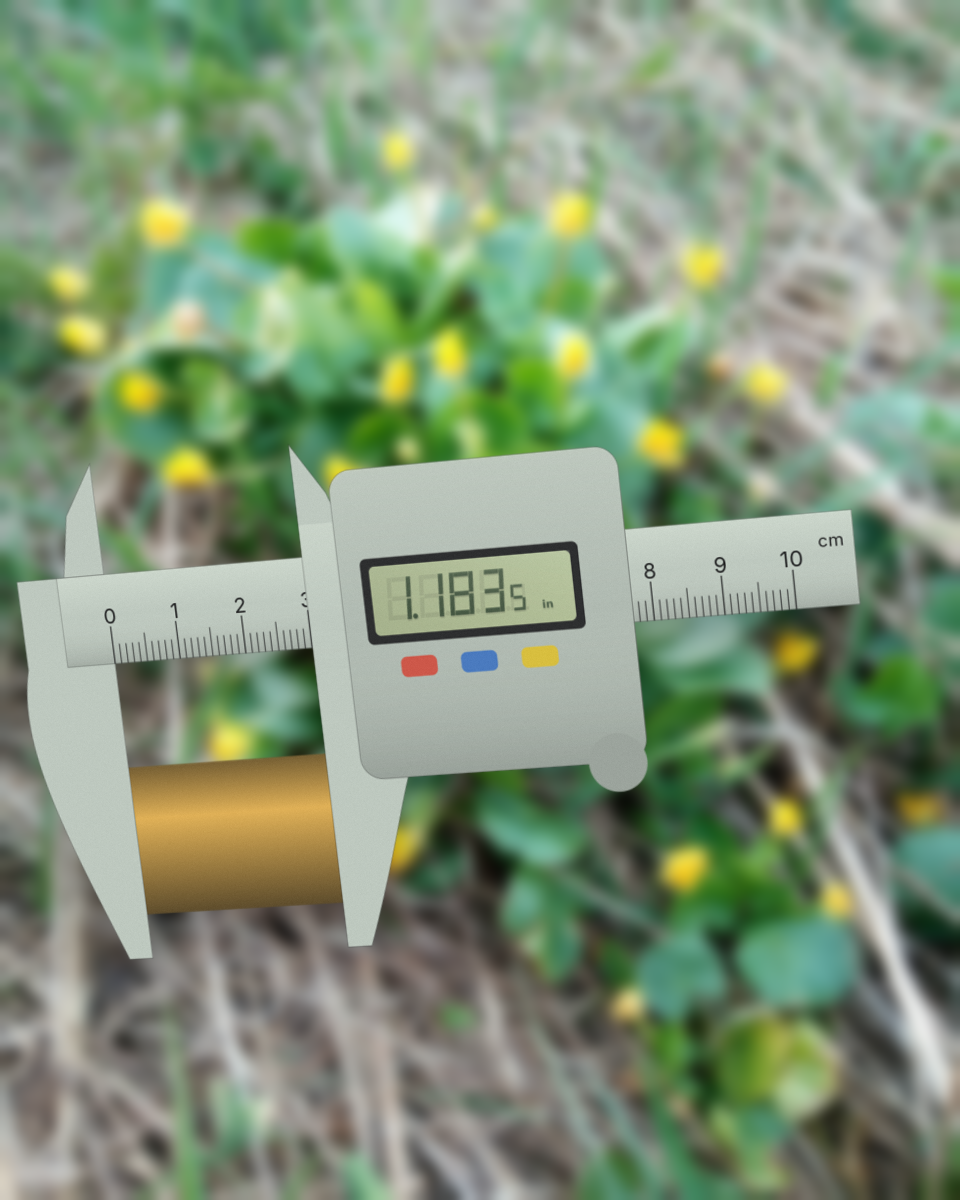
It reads value=1.1835 unit=in
